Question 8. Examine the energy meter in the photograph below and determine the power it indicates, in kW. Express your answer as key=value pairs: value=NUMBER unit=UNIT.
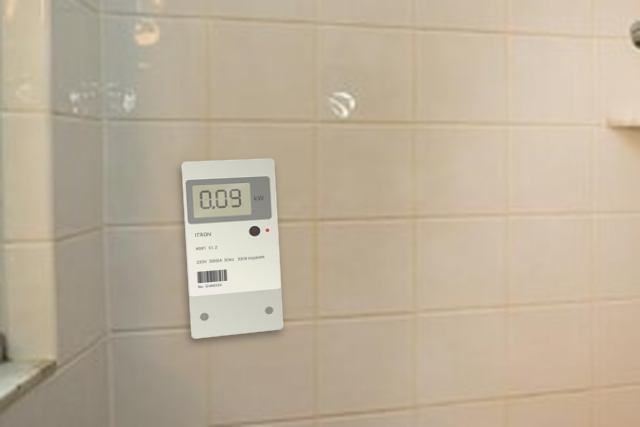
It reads value=0.09 unit=kW
